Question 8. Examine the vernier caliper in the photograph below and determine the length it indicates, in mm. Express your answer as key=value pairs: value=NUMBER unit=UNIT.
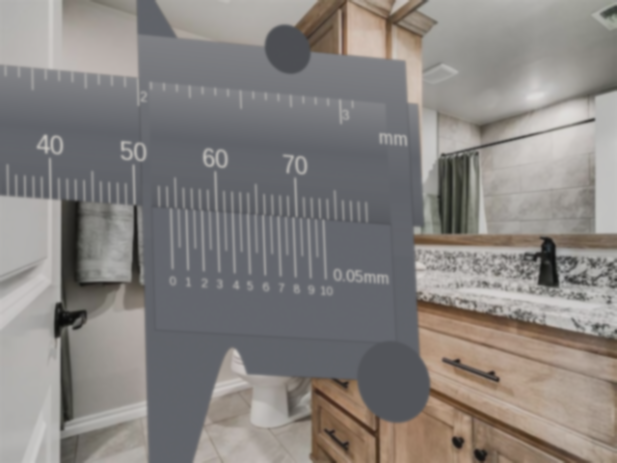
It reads value=54.4 unit=mm
